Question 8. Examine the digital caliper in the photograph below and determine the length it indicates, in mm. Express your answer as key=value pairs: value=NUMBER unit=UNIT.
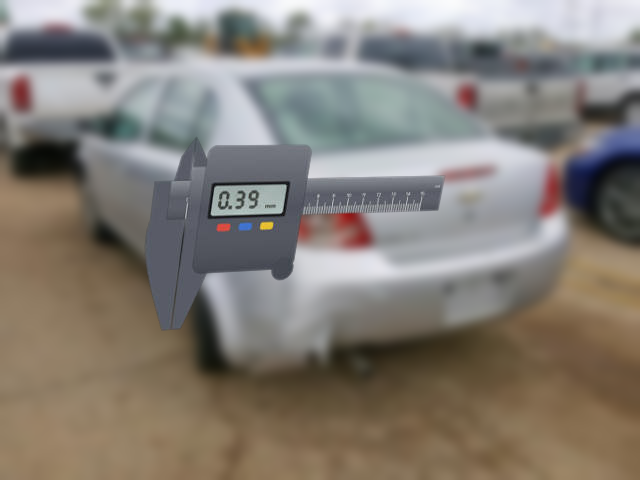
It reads value=0.39 unit=mm
